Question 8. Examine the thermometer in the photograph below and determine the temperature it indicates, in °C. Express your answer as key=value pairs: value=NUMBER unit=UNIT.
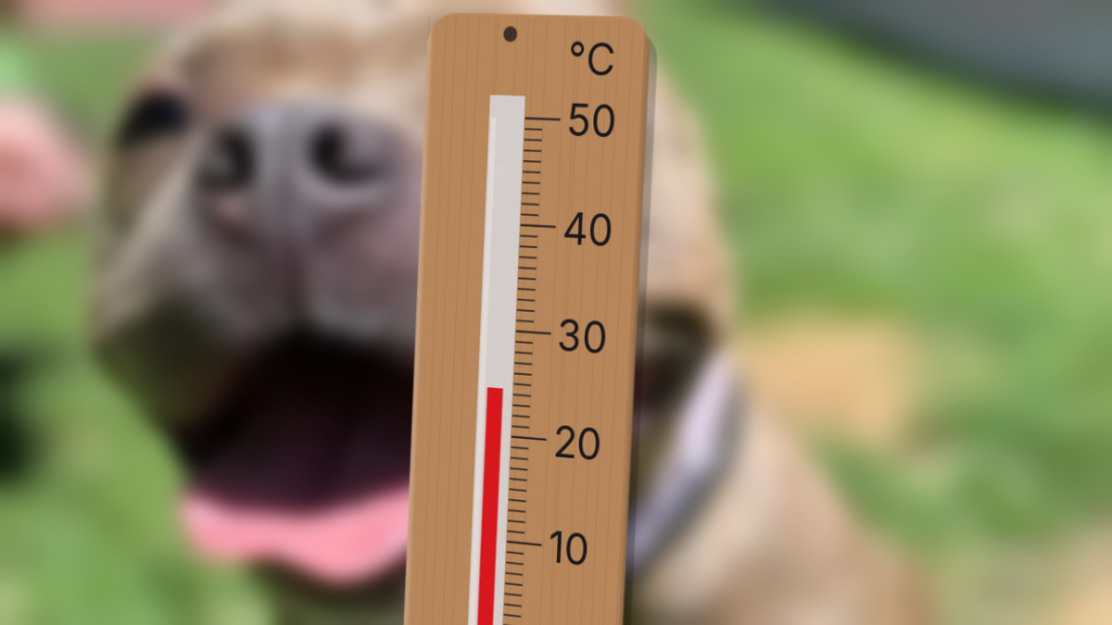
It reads value=24.5 unit=°C
